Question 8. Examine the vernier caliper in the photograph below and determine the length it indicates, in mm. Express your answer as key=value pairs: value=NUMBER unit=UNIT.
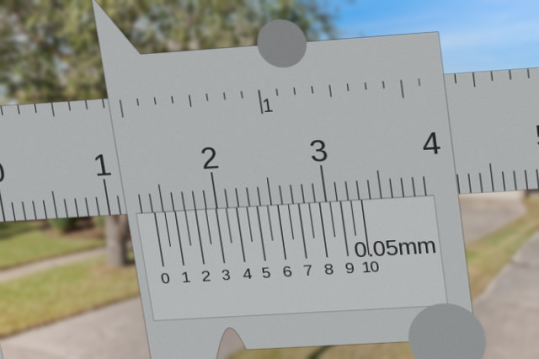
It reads value=14.2 unit=mm
